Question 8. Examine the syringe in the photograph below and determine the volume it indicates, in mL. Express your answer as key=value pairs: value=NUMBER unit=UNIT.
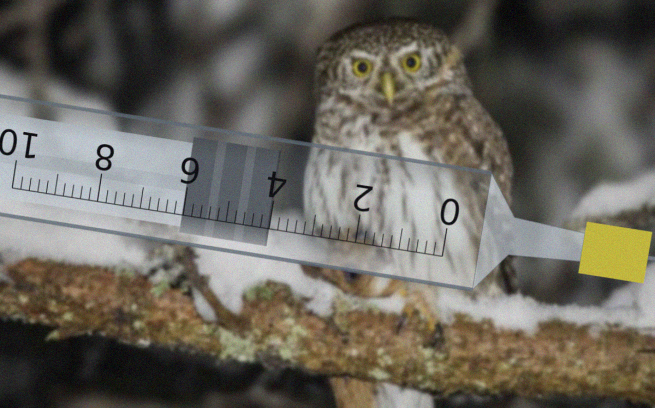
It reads value=4 unit=mL
